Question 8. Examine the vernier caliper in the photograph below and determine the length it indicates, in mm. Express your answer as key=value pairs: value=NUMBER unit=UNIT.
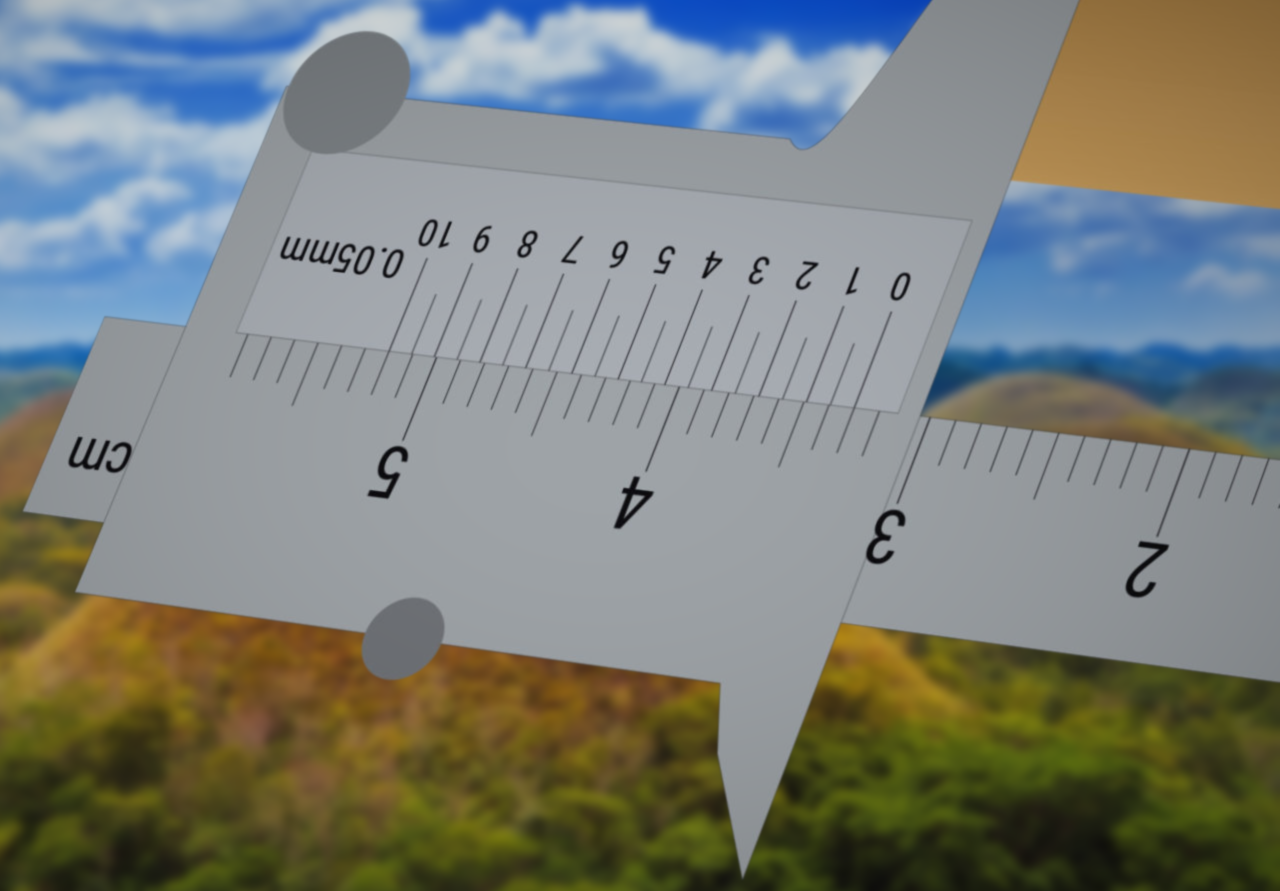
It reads value=33.0 unit=mm
